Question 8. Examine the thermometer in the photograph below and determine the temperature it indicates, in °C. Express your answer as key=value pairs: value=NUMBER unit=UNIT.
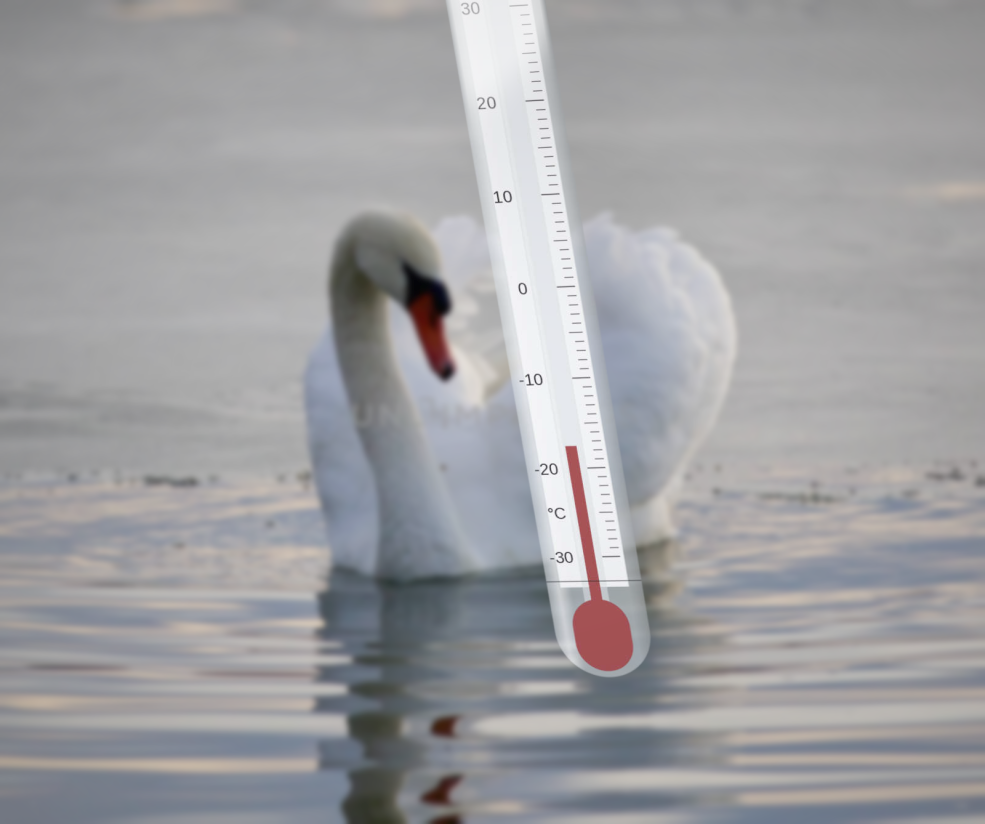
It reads value=-17.5 unit=°C
